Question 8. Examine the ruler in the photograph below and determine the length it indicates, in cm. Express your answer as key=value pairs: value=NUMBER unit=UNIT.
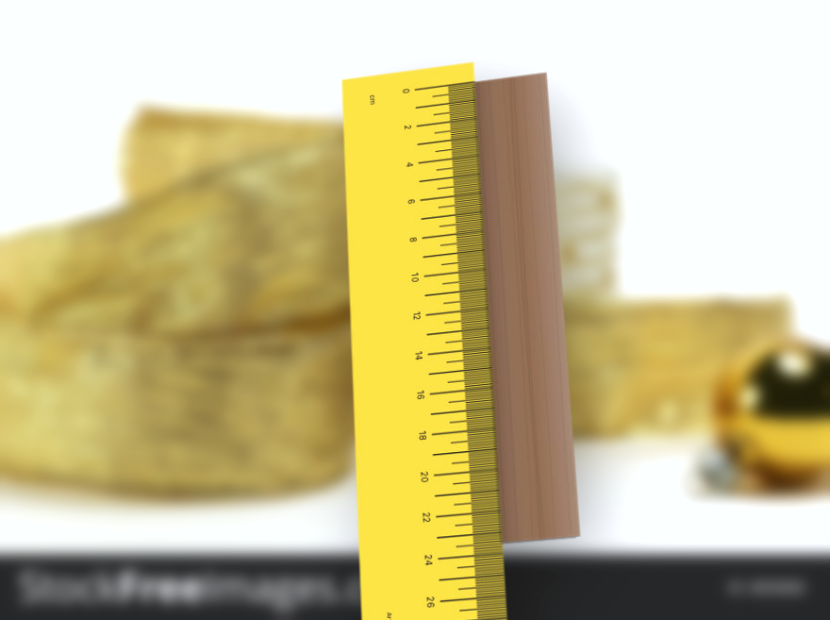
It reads value=23.5 unit=cm
